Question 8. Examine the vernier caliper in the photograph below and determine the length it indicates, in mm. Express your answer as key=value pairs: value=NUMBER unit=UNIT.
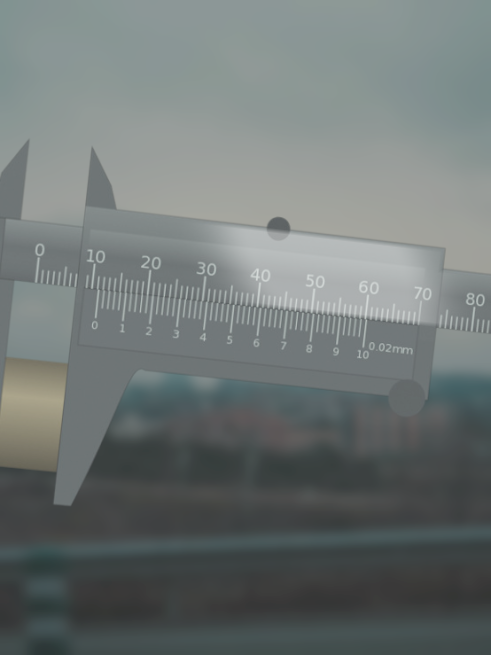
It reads value=11.2 unit=mm
